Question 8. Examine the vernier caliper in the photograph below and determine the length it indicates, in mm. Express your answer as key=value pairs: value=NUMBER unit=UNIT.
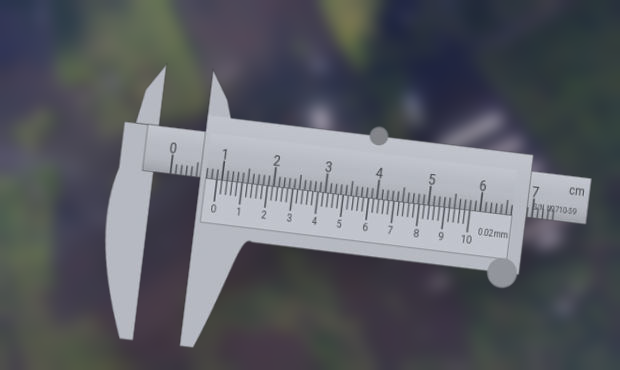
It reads value=9.0 unit=mm
